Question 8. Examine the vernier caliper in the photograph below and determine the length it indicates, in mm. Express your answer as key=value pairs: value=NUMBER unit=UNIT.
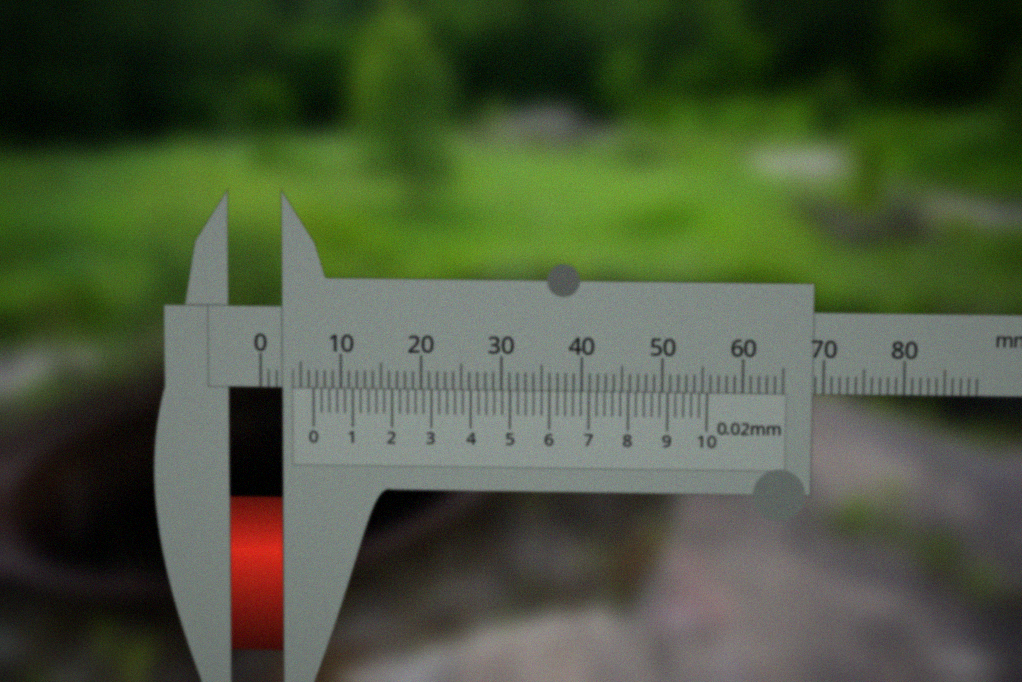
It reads value=6.6 unit=mm
